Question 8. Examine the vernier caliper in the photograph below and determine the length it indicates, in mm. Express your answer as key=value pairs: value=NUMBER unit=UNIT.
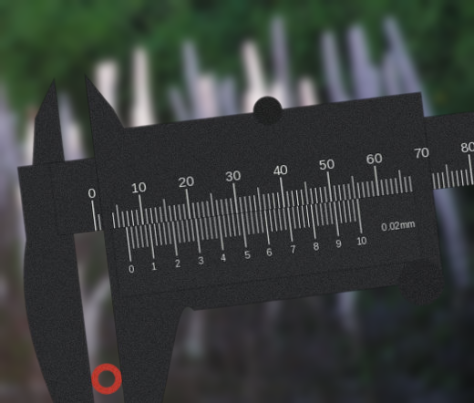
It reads value=6.5 unit=mm
